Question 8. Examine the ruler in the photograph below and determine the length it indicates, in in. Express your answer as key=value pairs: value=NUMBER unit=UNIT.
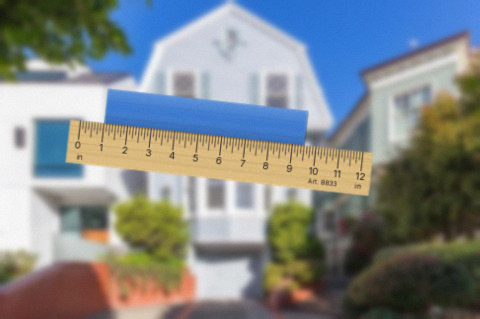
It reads value=8.5 unit=in
